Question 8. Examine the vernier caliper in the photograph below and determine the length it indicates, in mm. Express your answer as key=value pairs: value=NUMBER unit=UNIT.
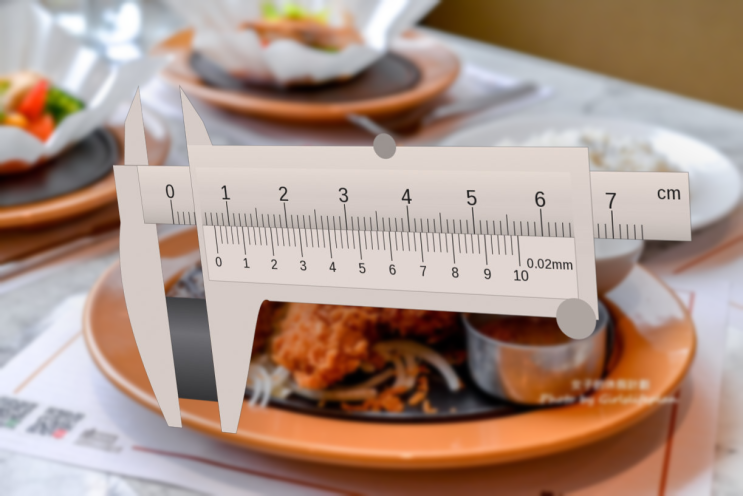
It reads value=7.4 unit=mm
